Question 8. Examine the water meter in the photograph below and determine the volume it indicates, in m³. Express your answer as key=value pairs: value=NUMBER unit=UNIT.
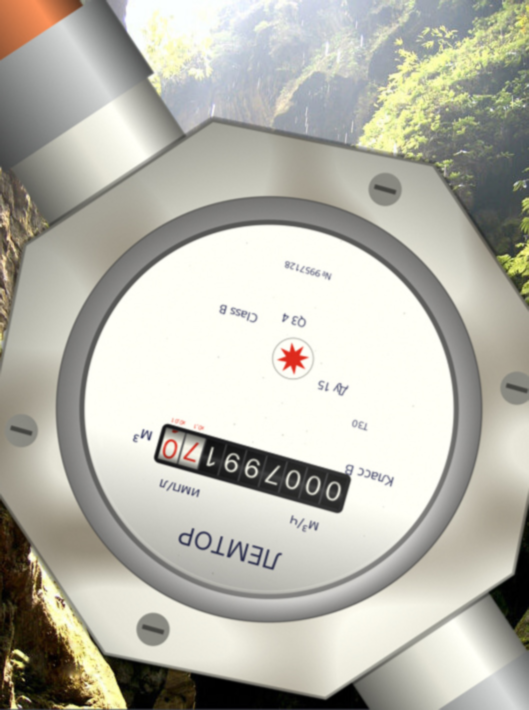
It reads value=7991.70 unit=m³
